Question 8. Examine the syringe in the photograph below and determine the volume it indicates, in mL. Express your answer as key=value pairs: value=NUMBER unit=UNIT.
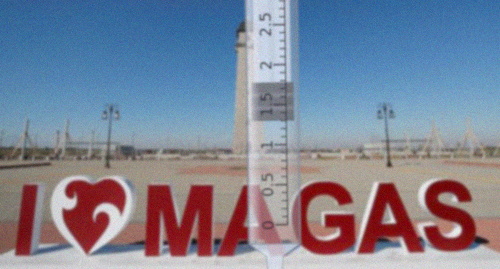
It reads value=1.3 unit=mL
